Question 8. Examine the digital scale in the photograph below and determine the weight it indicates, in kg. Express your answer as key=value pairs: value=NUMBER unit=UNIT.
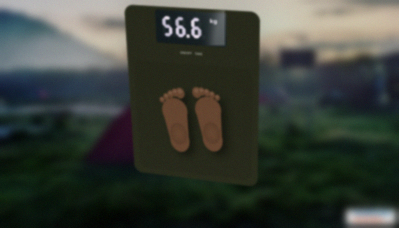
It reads value=56.6 unit=kg
